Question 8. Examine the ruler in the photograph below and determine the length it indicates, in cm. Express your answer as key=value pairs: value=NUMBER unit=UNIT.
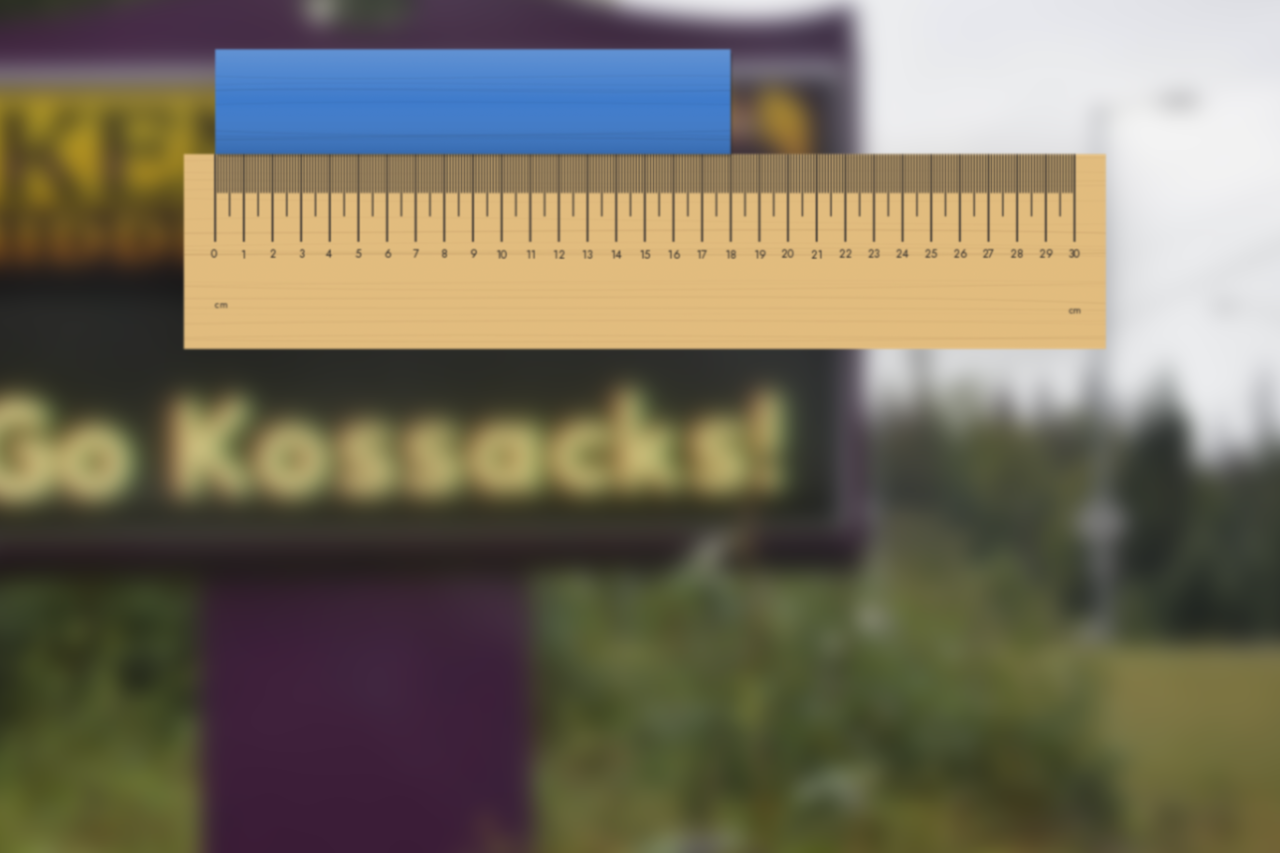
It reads value=18 unit=cm
